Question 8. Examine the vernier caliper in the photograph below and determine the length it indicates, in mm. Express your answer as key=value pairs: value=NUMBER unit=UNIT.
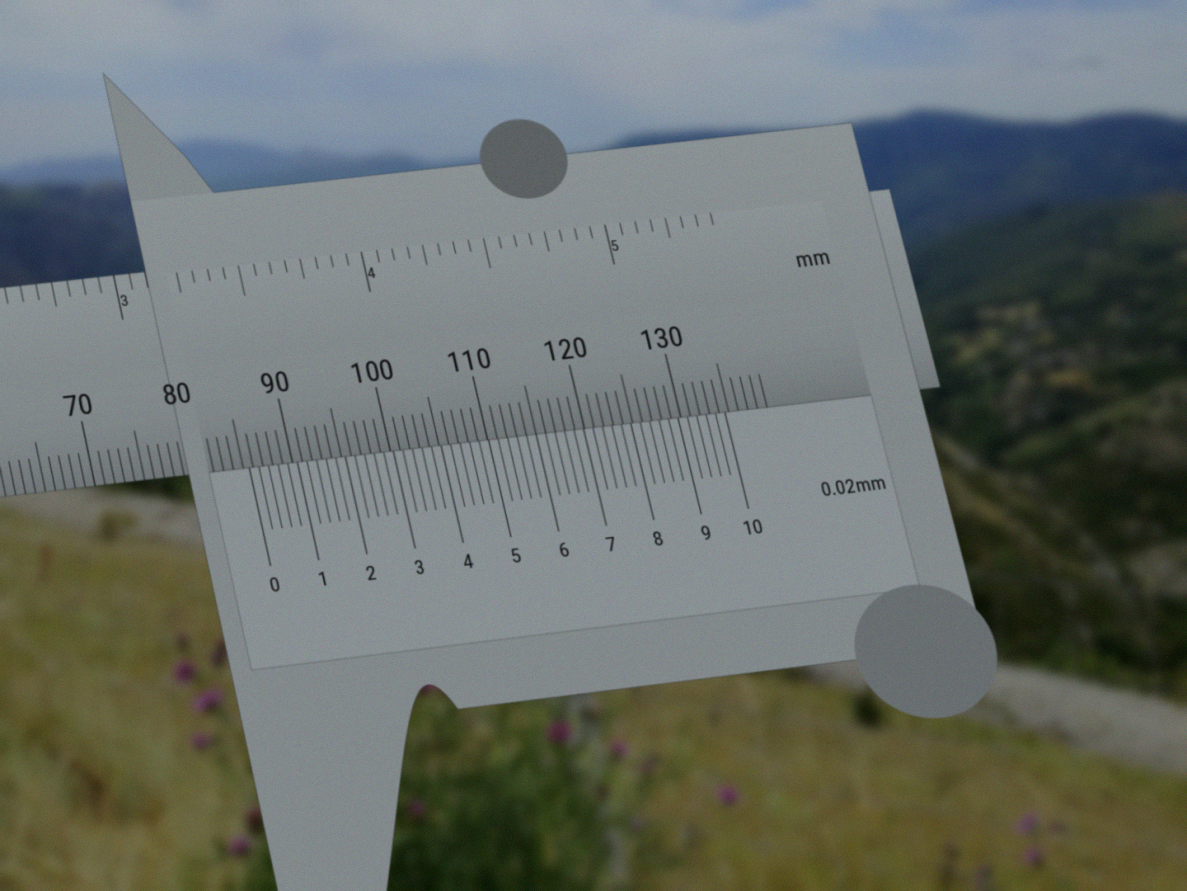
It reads value=85.6 unit=mm
